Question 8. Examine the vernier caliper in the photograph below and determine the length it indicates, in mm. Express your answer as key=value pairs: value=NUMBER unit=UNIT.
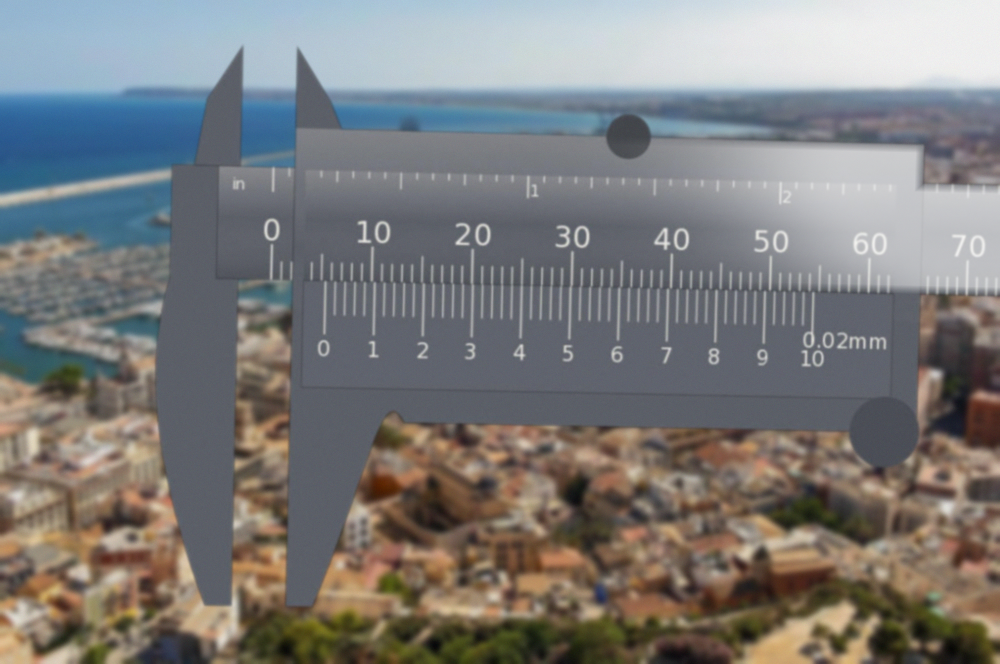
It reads value=5.4 unit=mm
